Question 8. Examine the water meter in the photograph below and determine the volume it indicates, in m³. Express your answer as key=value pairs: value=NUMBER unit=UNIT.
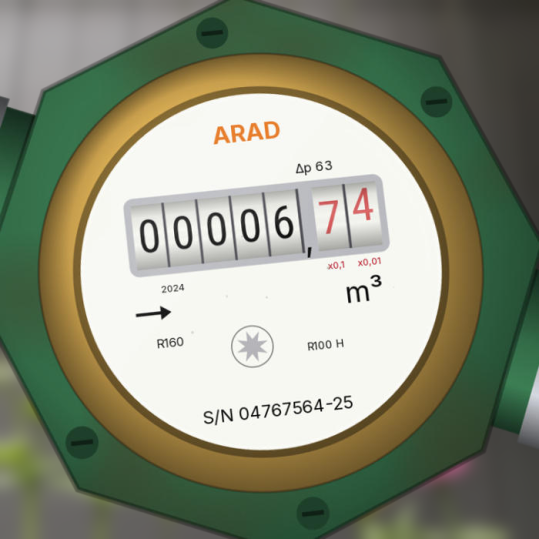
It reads value=6.74 unit=m³
